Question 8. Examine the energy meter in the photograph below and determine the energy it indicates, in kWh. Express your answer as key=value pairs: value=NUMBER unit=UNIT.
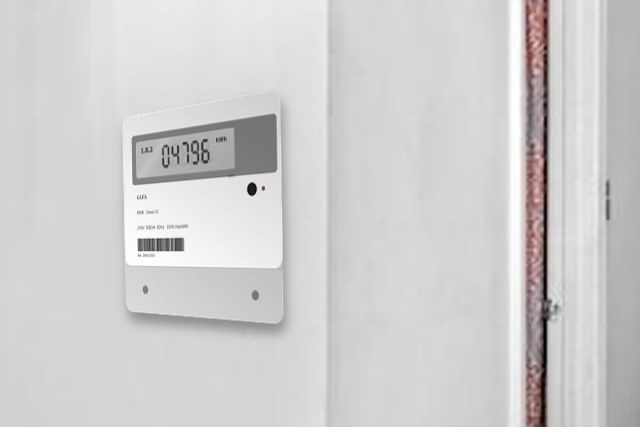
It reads value=4796 unit=kWh
